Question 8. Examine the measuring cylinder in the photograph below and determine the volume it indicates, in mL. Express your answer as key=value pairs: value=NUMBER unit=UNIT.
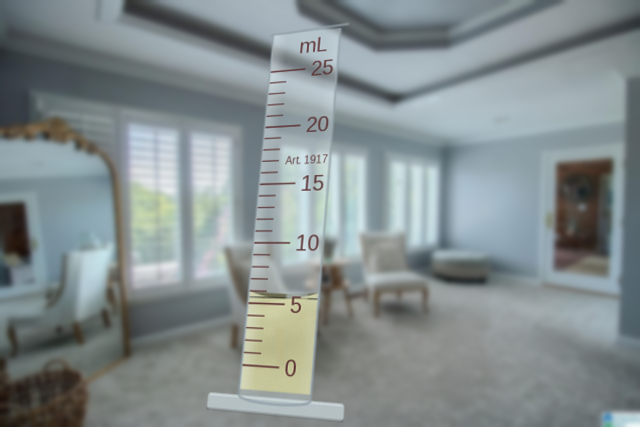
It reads value=5.5 unit=mL
